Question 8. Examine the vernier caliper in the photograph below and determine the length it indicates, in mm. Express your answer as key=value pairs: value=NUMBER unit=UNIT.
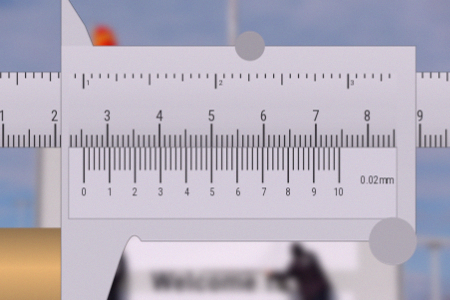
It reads value=25.5 unit=mm
